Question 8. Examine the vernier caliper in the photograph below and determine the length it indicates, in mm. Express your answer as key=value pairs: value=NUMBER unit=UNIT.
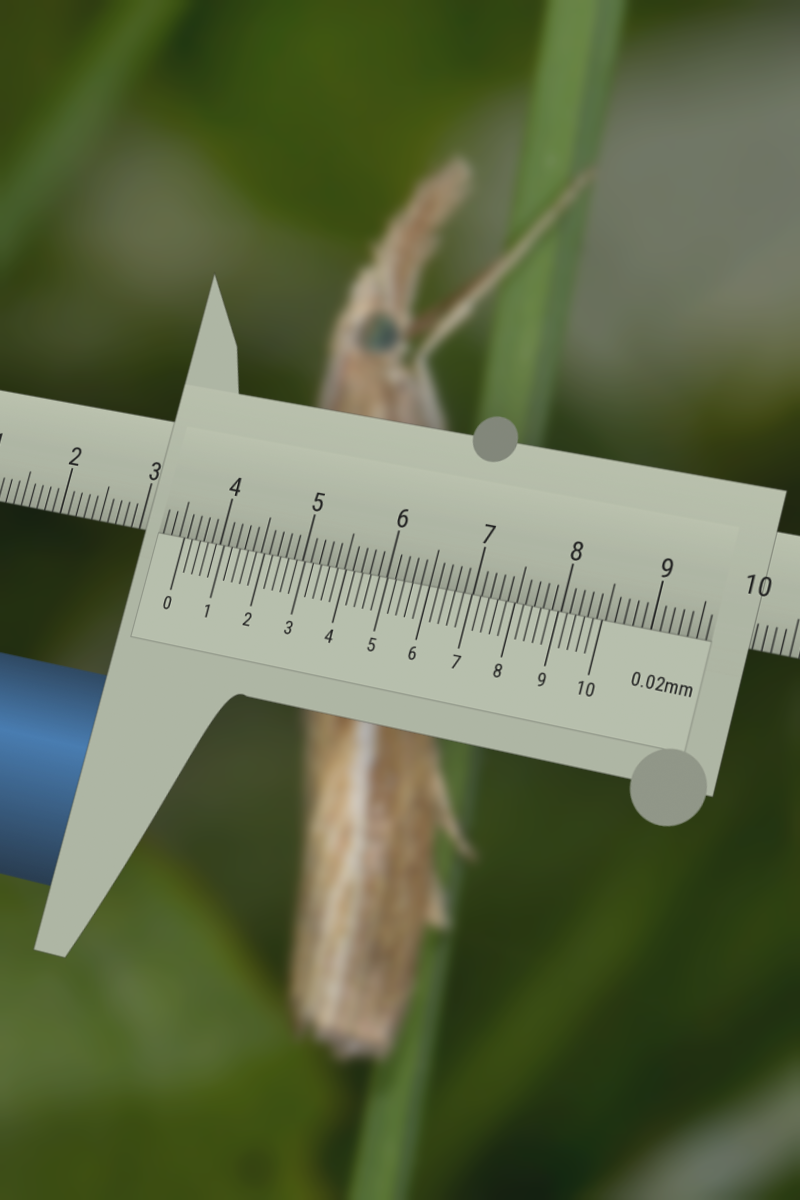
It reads value=35.6 unit=mm
